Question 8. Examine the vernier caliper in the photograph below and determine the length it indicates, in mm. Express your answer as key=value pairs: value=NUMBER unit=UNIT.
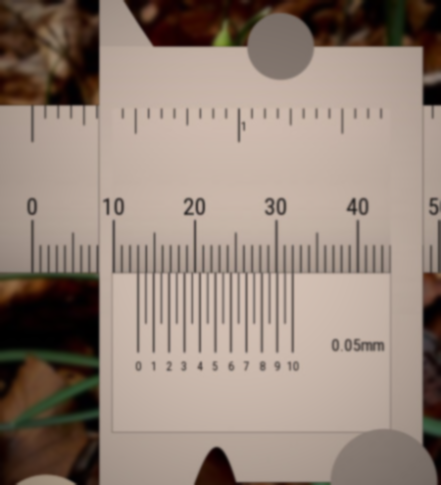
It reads value=13.0 unit=mm
